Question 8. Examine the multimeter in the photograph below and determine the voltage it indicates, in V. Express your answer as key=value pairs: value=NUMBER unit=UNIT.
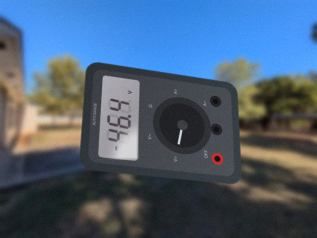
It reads value=-46.4 unit=V
